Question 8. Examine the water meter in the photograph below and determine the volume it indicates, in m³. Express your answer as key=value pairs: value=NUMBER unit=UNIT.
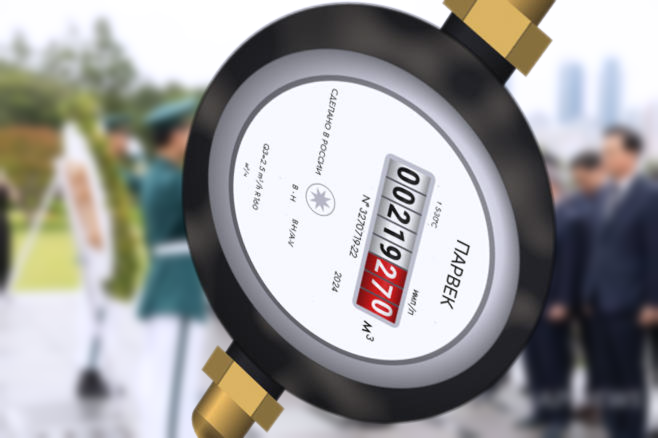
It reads value=219.270 unit=m³
